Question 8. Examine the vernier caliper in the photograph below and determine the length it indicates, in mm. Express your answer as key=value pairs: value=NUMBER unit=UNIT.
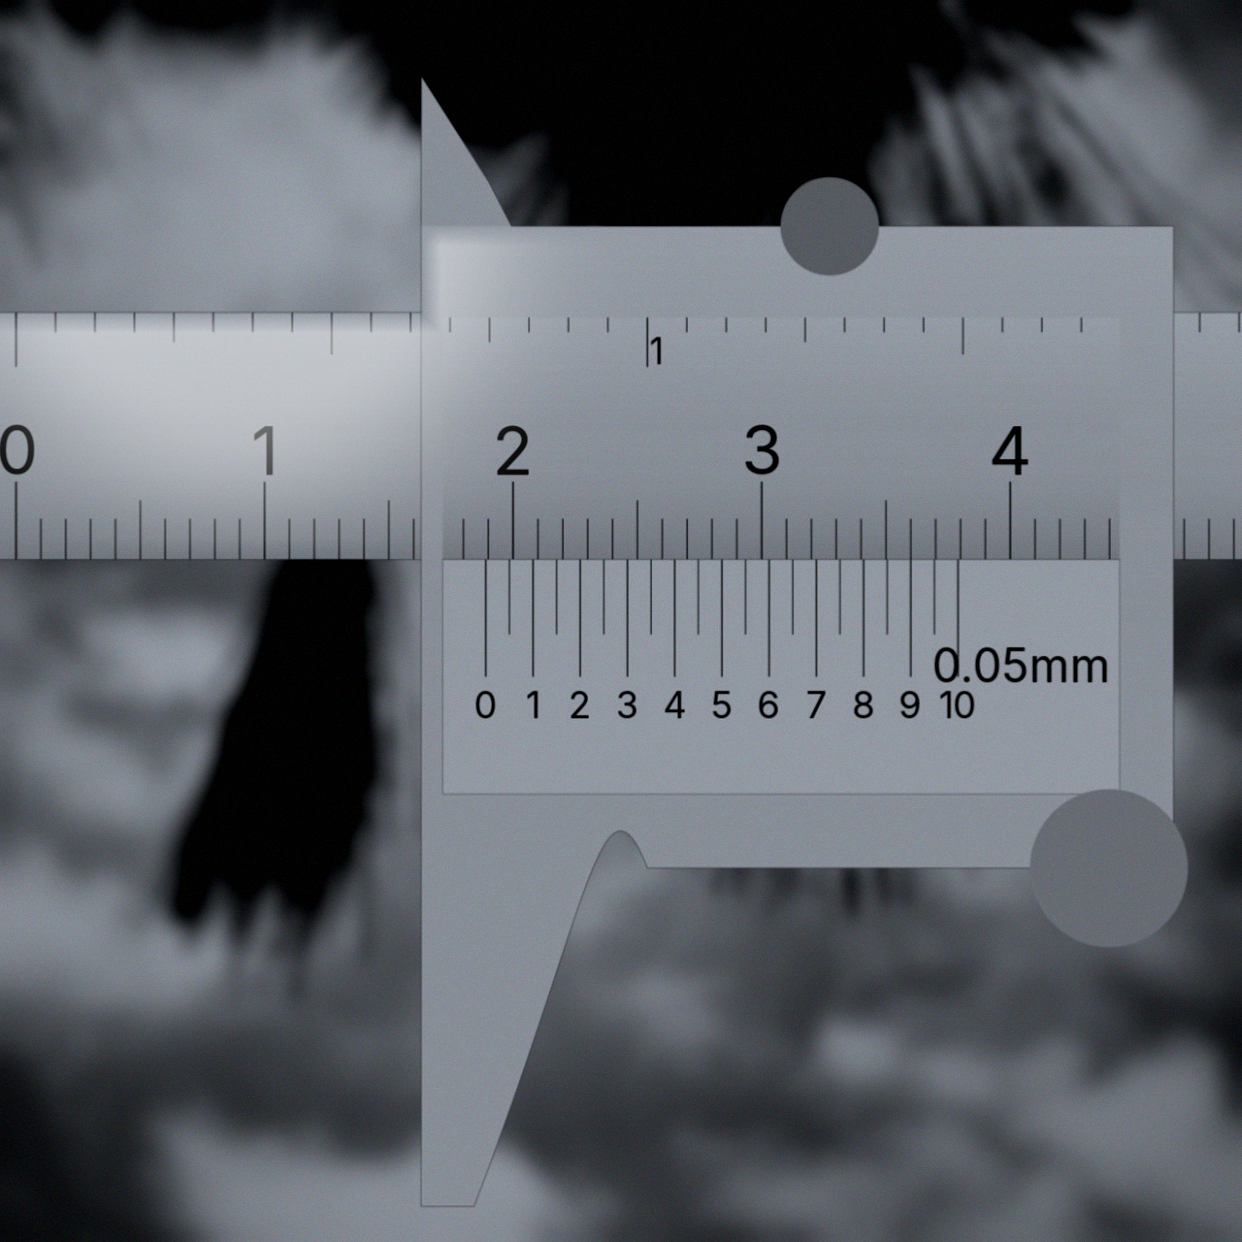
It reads value=18.90 unit=mm
